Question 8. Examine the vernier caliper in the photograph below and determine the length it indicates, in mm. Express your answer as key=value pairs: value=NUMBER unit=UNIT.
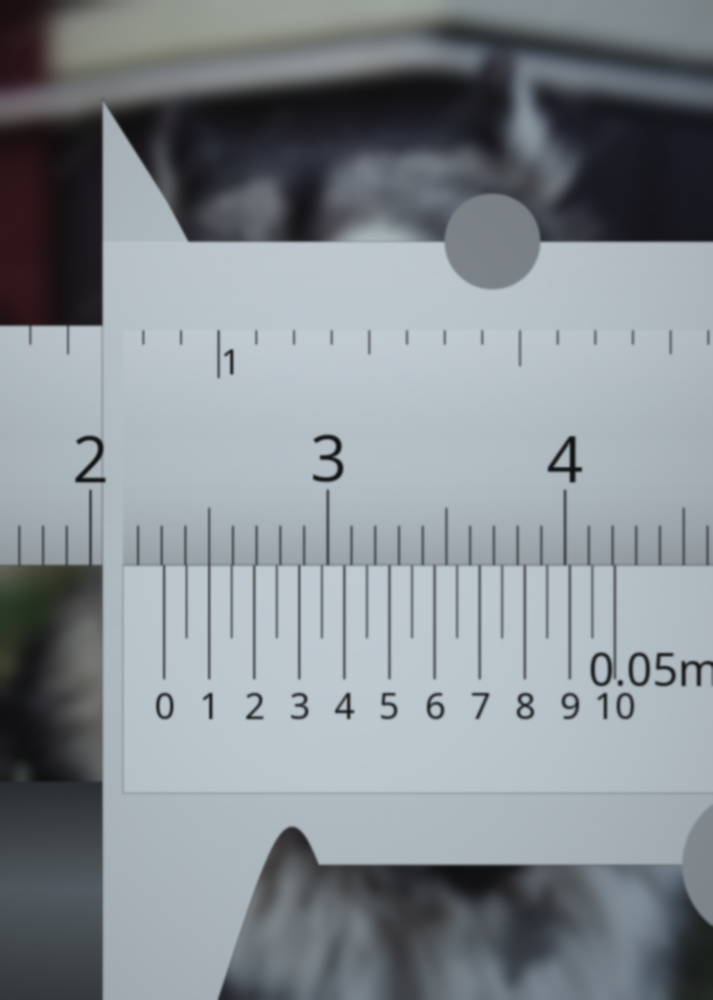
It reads value=23.1 unit=mm
